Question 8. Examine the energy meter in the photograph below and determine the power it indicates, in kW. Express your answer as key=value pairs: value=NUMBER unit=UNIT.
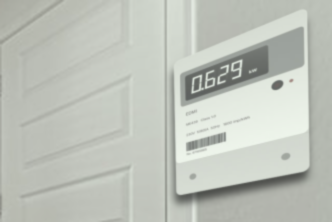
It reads value=0.629 unit=kW
